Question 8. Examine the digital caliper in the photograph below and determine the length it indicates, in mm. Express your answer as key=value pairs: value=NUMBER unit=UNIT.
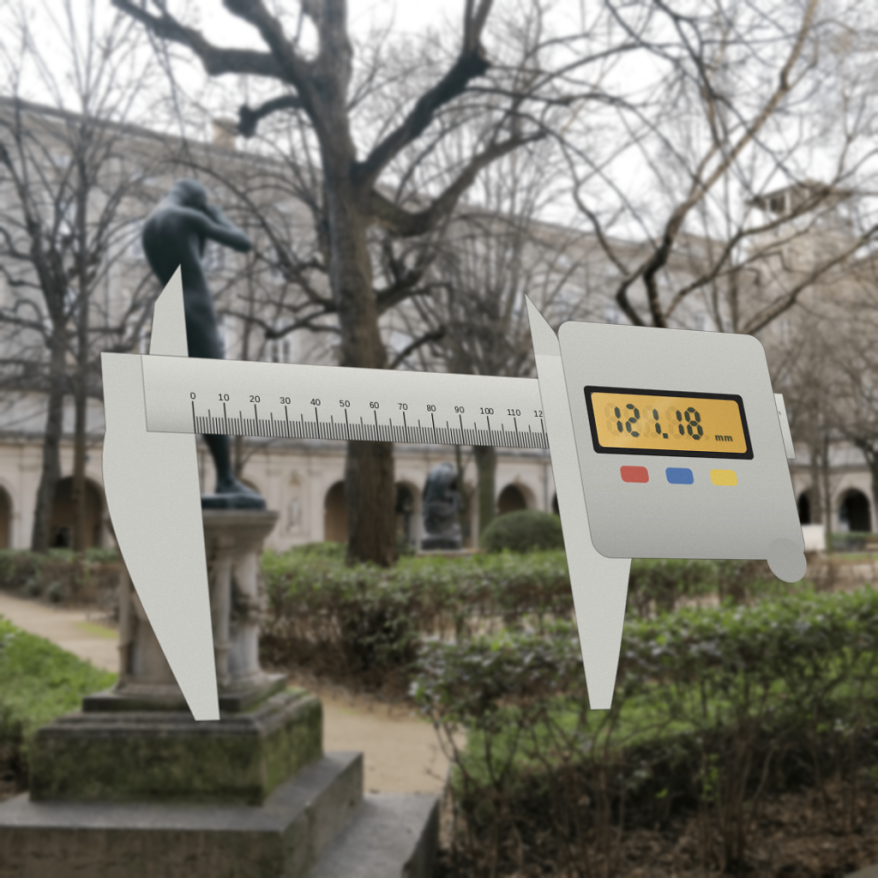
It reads value=121.18 unit=mm
